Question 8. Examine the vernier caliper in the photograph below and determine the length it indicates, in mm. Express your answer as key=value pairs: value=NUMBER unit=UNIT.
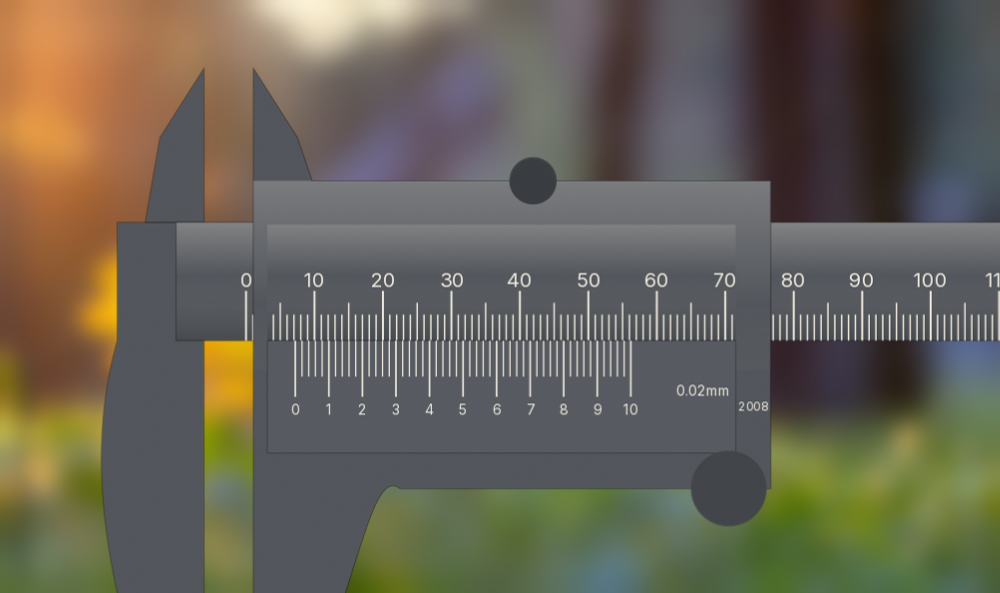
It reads value=7.2 unit=mm
